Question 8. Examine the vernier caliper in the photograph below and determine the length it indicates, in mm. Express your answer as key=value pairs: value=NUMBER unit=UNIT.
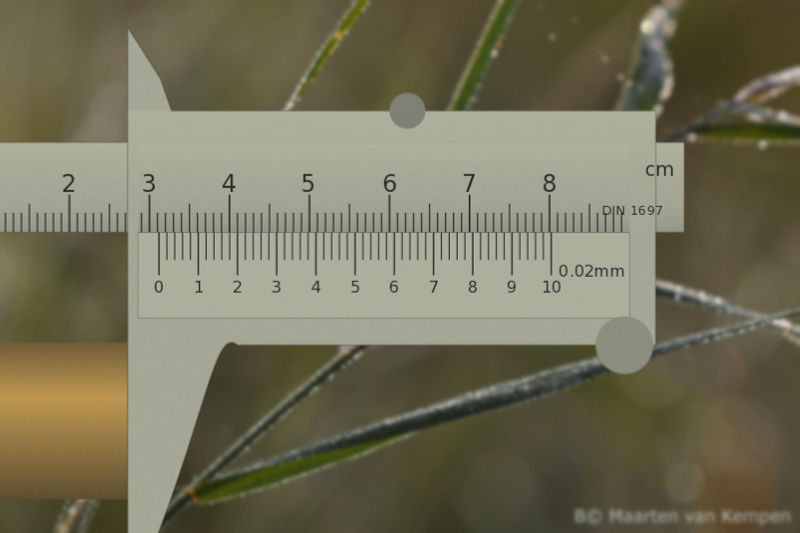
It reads value=31.2 unit=mm
